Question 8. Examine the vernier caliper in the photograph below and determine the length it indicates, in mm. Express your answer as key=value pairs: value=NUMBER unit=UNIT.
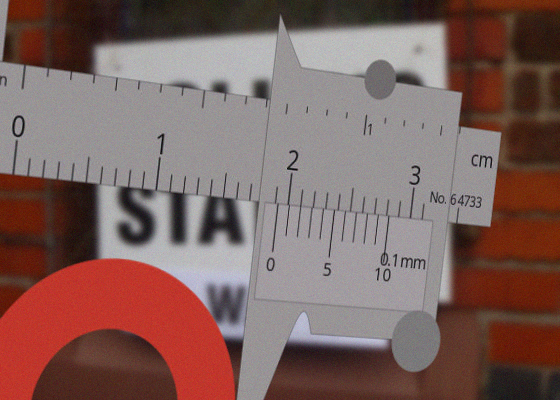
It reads value=19.2 unit=mm
